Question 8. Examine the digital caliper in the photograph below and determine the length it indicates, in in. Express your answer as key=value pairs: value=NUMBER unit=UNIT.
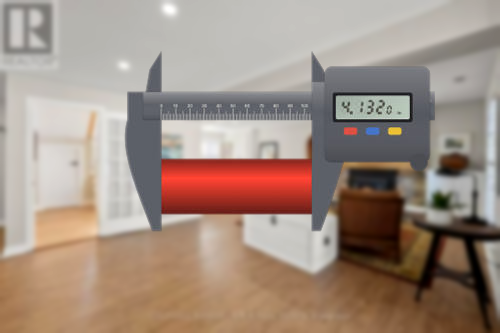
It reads value=4.1320 unit=in
